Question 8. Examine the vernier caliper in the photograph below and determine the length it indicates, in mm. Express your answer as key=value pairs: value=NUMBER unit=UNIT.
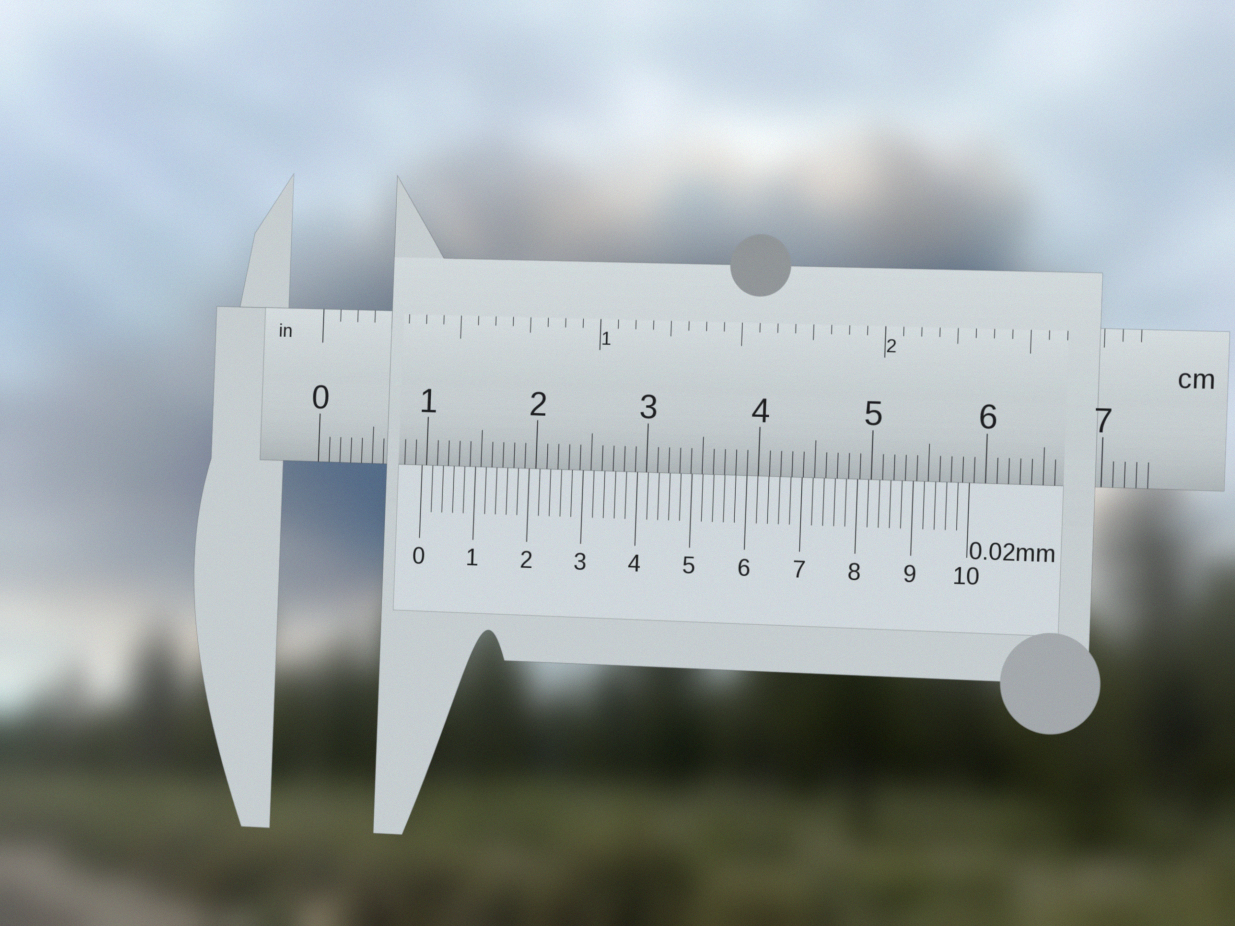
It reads value=9.6 unit=mm
